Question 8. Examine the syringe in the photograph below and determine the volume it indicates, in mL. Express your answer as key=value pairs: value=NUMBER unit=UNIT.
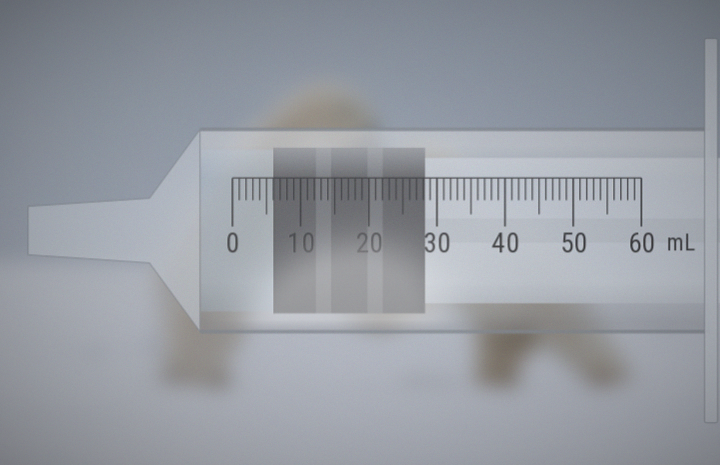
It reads value=6 unit=mL
